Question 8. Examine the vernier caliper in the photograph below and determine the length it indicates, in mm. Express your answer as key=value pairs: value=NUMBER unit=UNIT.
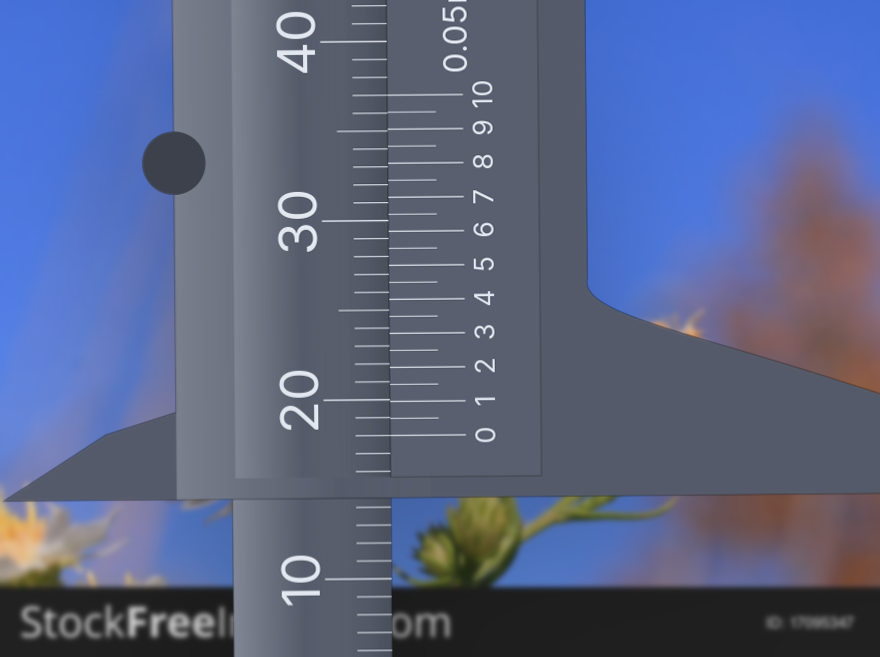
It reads value=18.0 unit=mm
